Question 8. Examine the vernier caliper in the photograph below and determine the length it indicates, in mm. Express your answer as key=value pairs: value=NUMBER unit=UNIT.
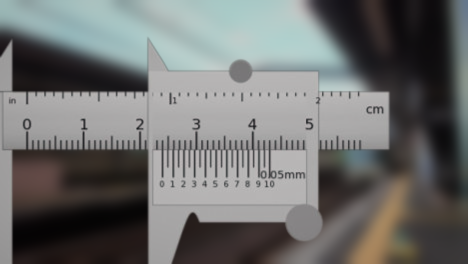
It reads value=24.0 unit=mm
